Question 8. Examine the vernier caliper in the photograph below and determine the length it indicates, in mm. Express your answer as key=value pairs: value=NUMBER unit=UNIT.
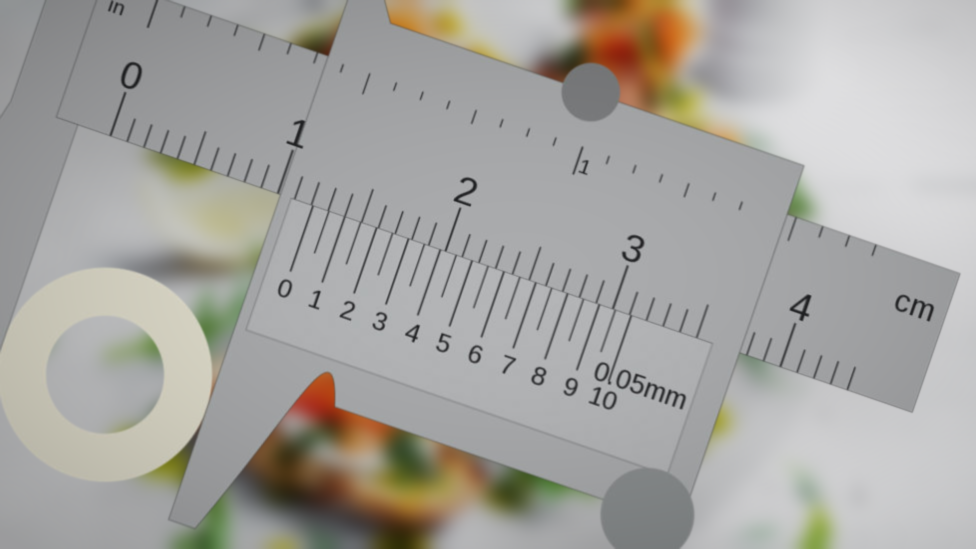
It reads value=12.1 unit=mm
